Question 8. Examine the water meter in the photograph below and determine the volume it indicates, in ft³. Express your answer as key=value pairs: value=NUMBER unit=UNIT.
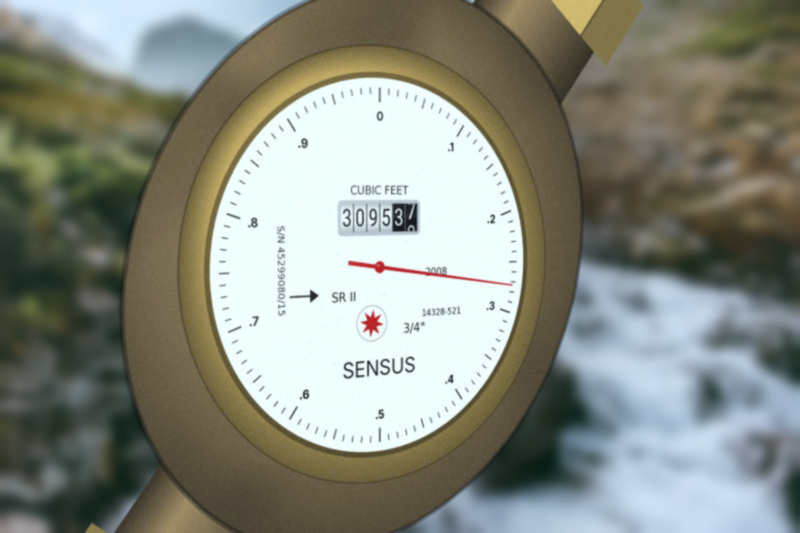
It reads value=309537.27 unit=ft³
